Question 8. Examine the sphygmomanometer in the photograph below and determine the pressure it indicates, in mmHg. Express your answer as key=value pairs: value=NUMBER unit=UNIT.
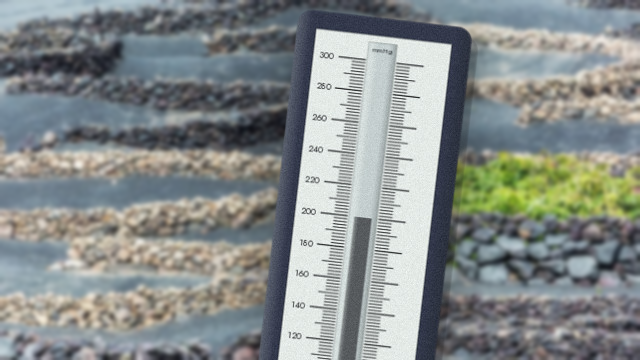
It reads value=200 unit=mmHg
